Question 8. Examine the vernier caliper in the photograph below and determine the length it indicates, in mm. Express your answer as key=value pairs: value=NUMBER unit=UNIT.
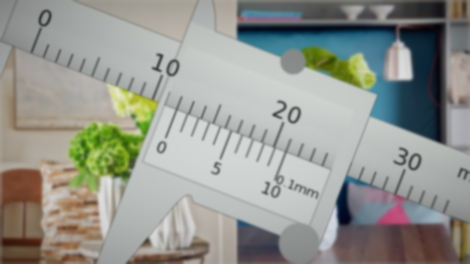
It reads value=12.0 unit=mm
